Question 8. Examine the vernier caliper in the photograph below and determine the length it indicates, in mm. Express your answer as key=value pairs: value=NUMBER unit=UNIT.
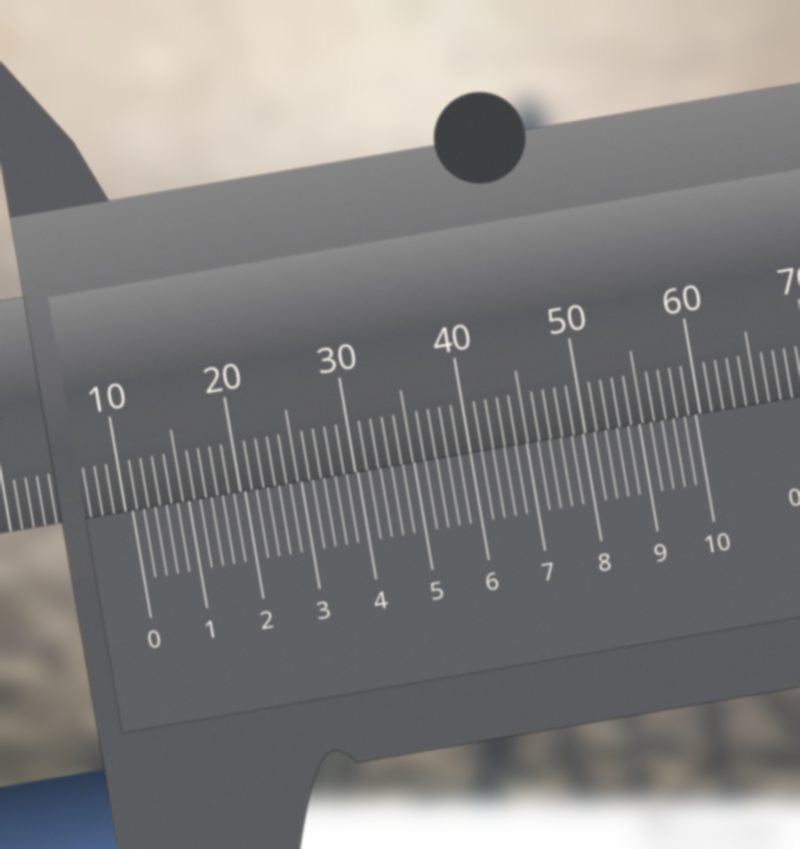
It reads value=10.6 unit=mm
